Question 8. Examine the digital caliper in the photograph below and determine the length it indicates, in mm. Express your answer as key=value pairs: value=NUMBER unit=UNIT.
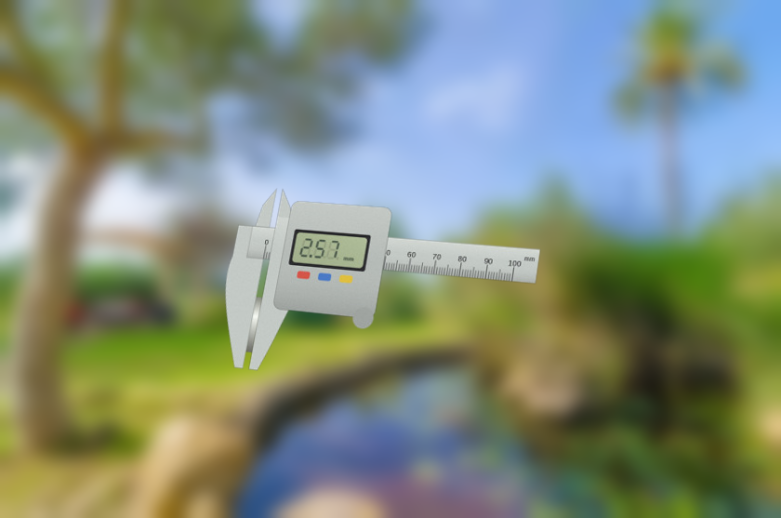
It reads value=2.57 unit=mm
